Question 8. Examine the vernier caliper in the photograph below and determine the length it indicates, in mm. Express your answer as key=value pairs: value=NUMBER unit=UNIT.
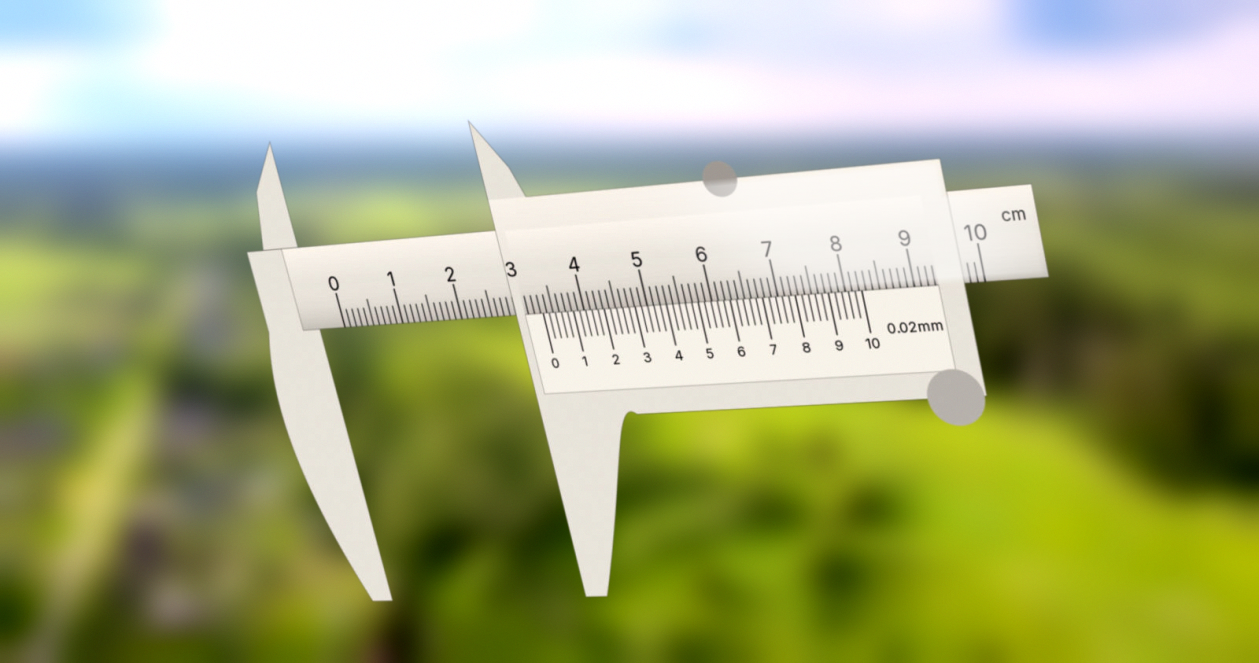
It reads value=33.4 unit=mm
